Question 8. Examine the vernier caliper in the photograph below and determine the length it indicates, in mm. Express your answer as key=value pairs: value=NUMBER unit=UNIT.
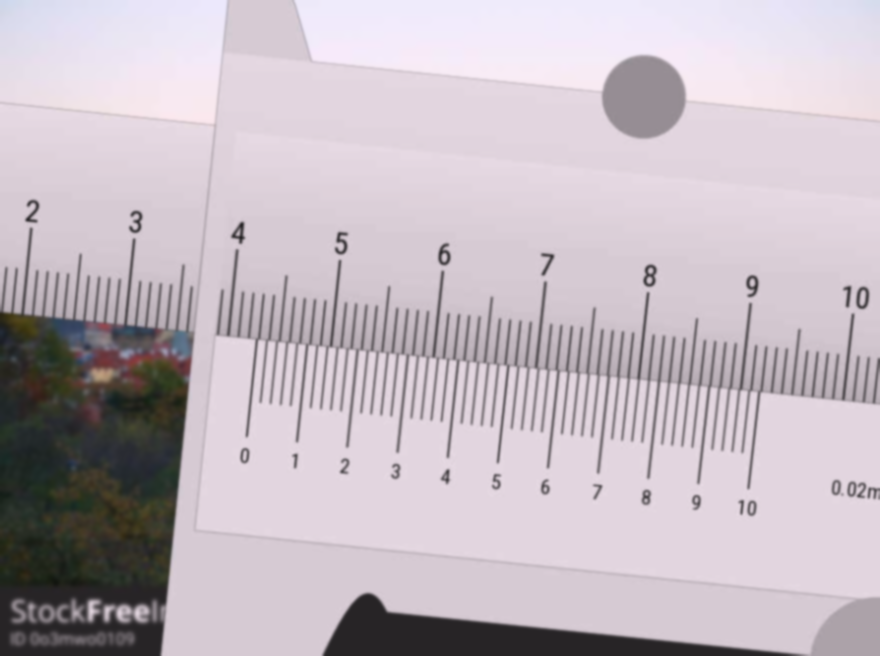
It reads value=42.8 unit=mm
